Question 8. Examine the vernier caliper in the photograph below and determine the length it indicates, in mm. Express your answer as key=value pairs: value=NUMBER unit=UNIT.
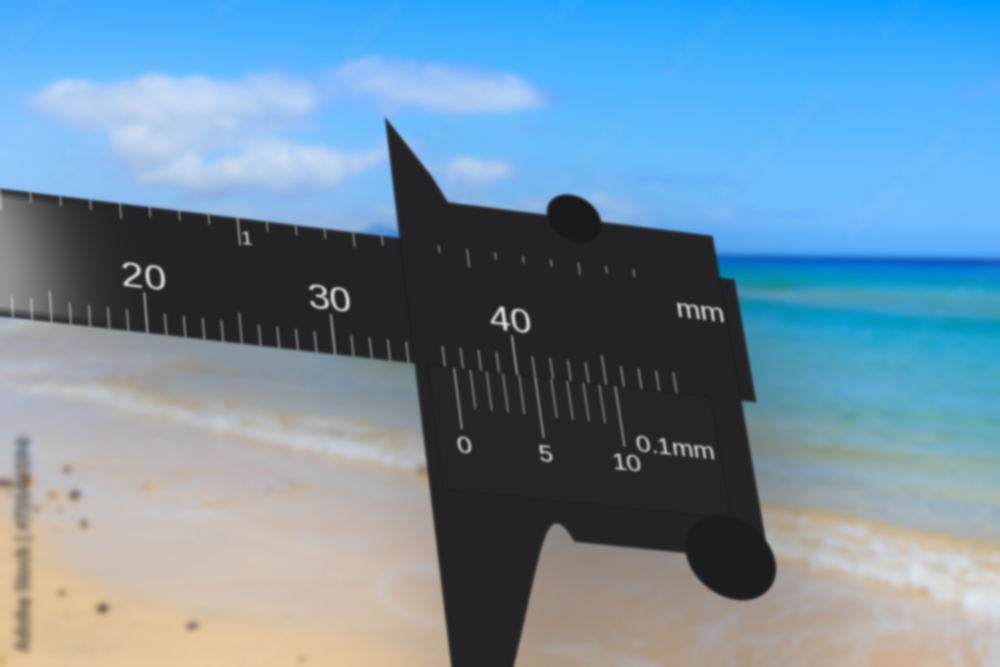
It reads value=36.5 unit=mm
